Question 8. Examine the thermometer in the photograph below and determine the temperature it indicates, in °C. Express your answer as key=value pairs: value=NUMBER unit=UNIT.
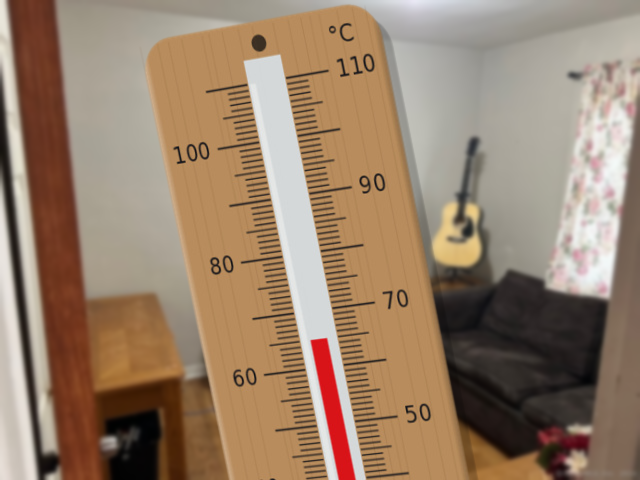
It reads value=65 unit=°C
